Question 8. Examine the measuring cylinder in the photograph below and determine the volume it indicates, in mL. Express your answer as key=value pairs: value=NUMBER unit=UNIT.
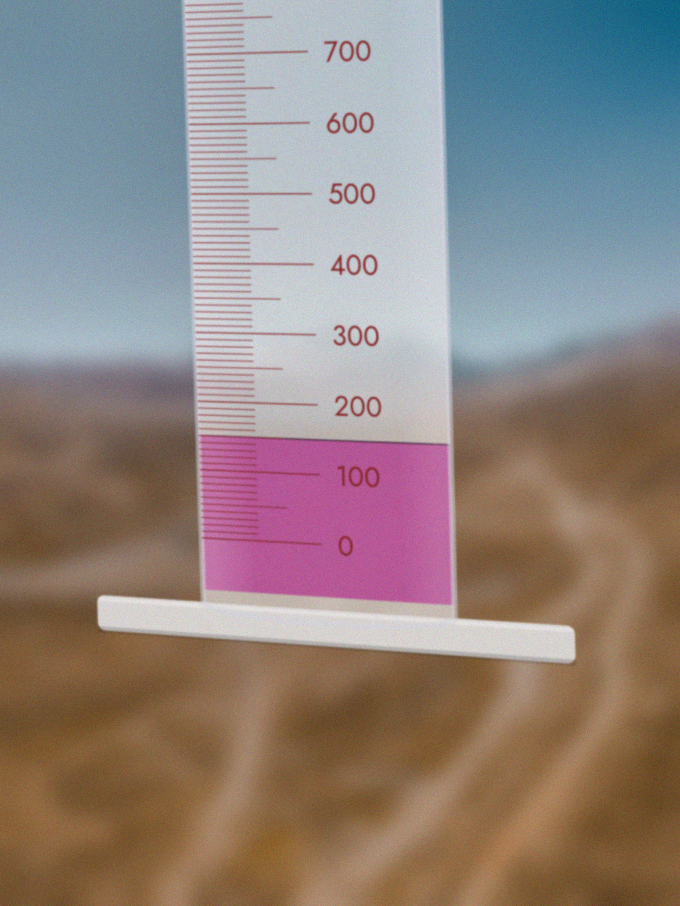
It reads value=150 unit=mL
